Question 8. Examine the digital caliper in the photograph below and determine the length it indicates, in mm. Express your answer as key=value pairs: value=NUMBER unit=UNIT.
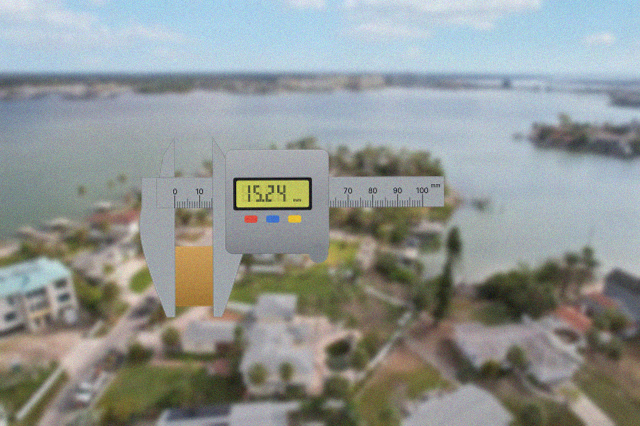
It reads value=15.24 unit=mm
